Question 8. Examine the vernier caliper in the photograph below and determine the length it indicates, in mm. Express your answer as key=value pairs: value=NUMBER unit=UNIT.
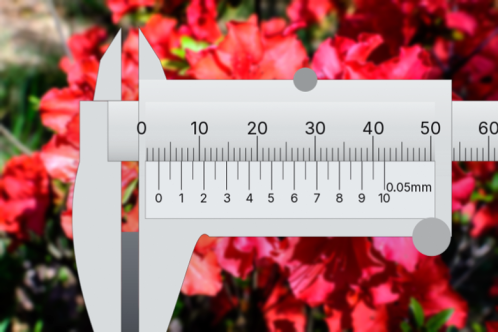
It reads value=3.0 unit=mm
